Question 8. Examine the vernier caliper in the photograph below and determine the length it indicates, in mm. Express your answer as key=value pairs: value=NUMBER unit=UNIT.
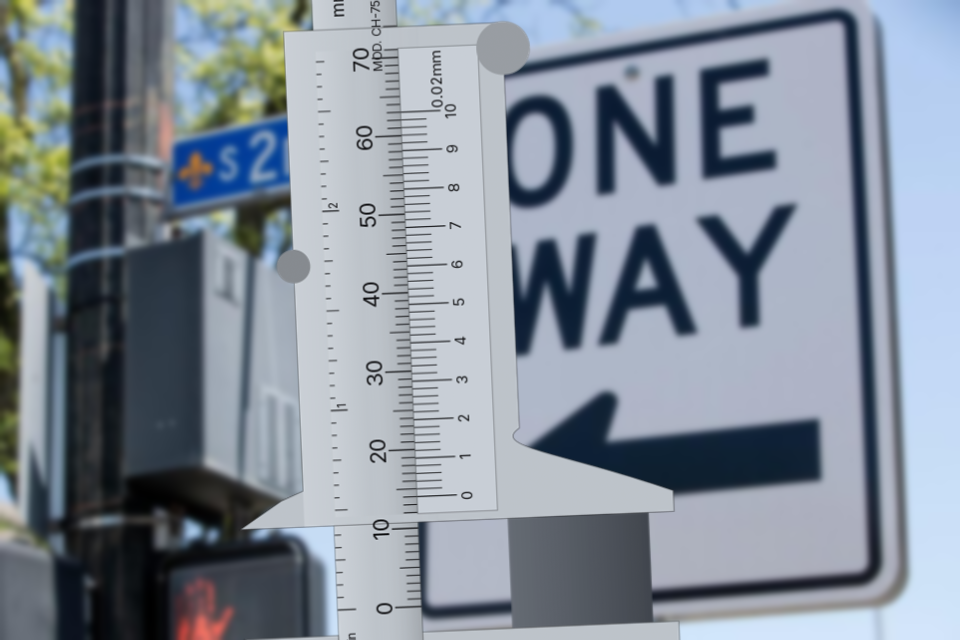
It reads value=14.0 unit=mm
